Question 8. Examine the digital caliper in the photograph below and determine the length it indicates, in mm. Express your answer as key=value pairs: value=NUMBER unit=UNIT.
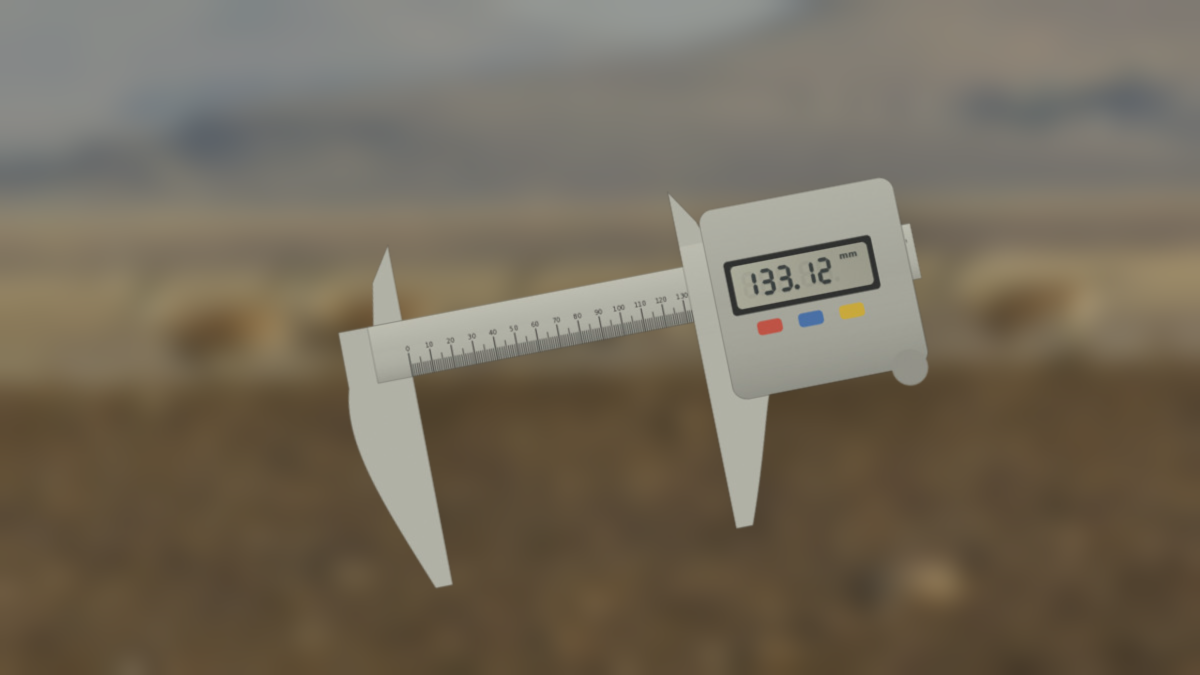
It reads value=133.12 unit=mm
